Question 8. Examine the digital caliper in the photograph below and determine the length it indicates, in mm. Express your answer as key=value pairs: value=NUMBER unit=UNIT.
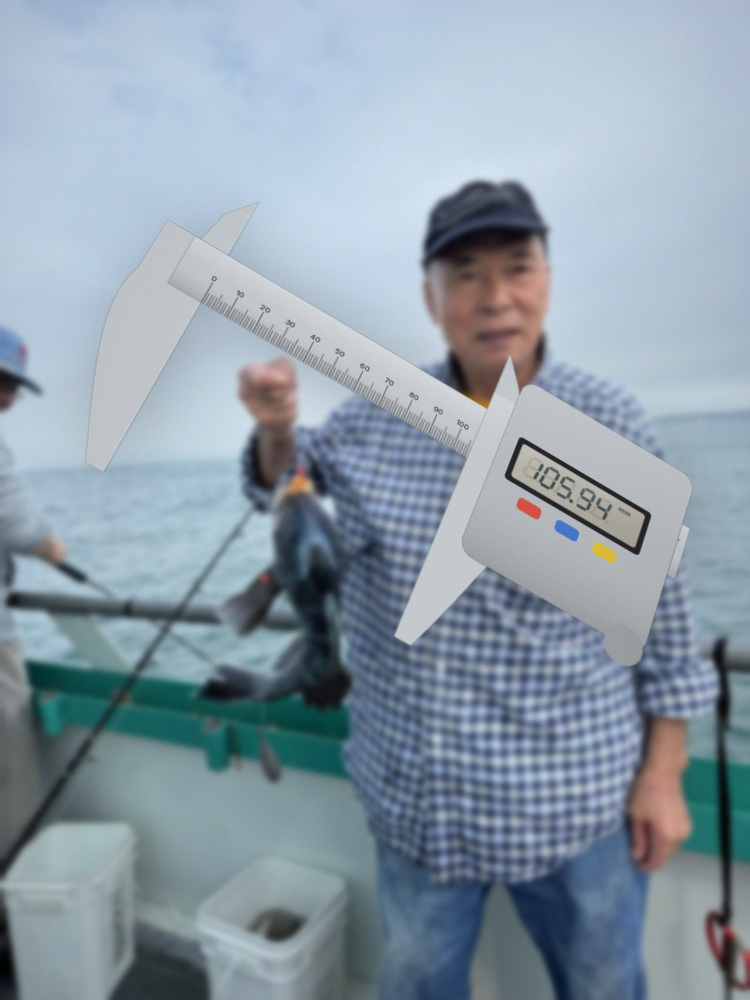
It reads value=105.94 unit=mm
